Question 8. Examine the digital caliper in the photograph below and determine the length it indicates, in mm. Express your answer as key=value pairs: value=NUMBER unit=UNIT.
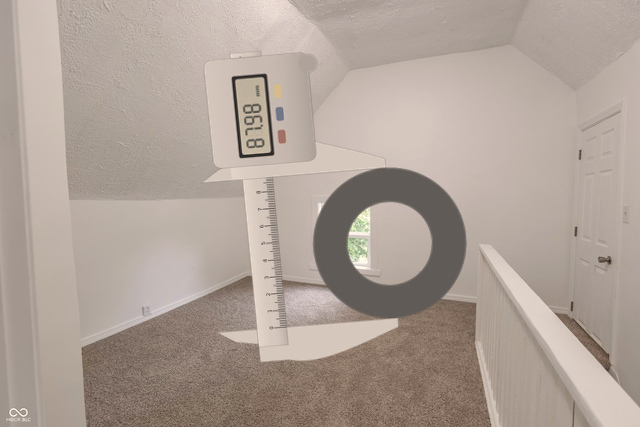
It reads value=87.98 unit=mm
